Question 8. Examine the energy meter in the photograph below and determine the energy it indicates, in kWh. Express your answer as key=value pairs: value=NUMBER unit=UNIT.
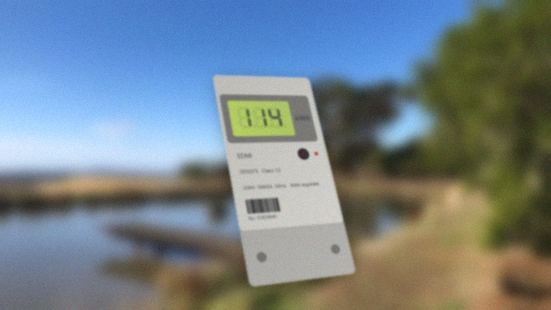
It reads value=114 unit=kWh
